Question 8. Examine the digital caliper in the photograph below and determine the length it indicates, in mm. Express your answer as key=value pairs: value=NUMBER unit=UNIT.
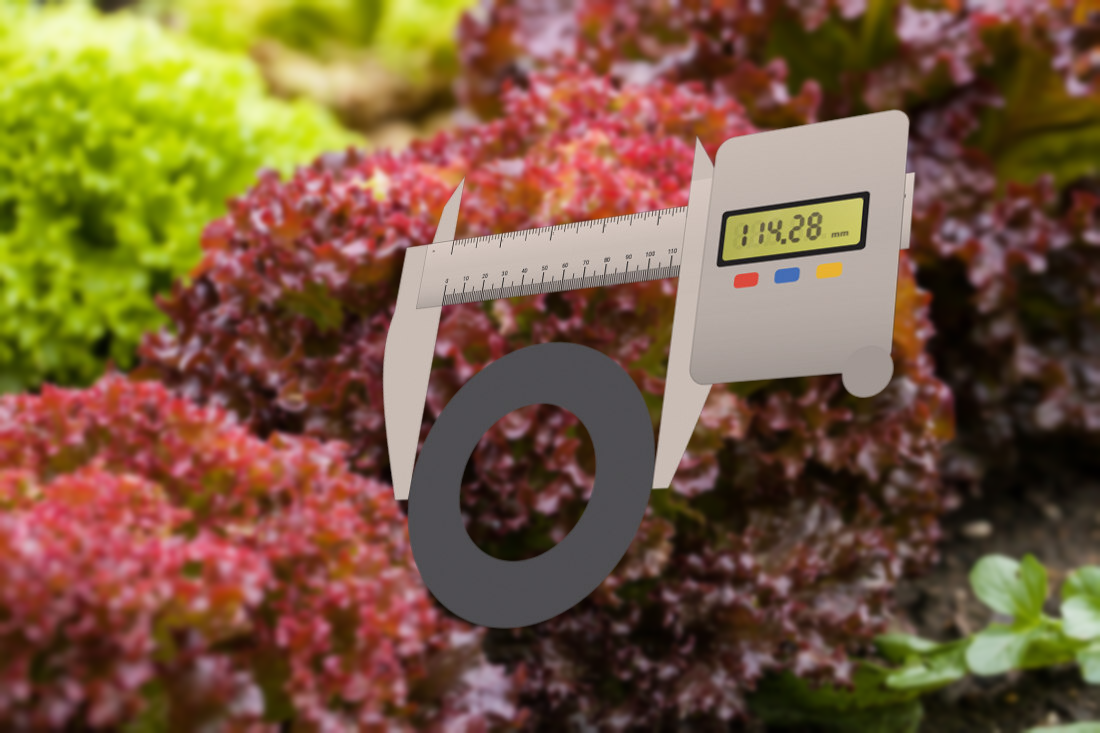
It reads value=114.28 unit=mm
